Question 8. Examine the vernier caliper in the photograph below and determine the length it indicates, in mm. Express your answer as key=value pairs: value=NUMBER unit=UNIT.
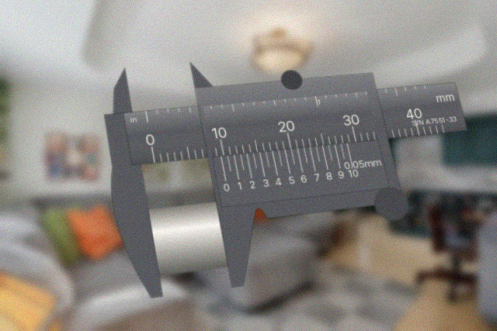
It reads value=9.6 unit=mm
